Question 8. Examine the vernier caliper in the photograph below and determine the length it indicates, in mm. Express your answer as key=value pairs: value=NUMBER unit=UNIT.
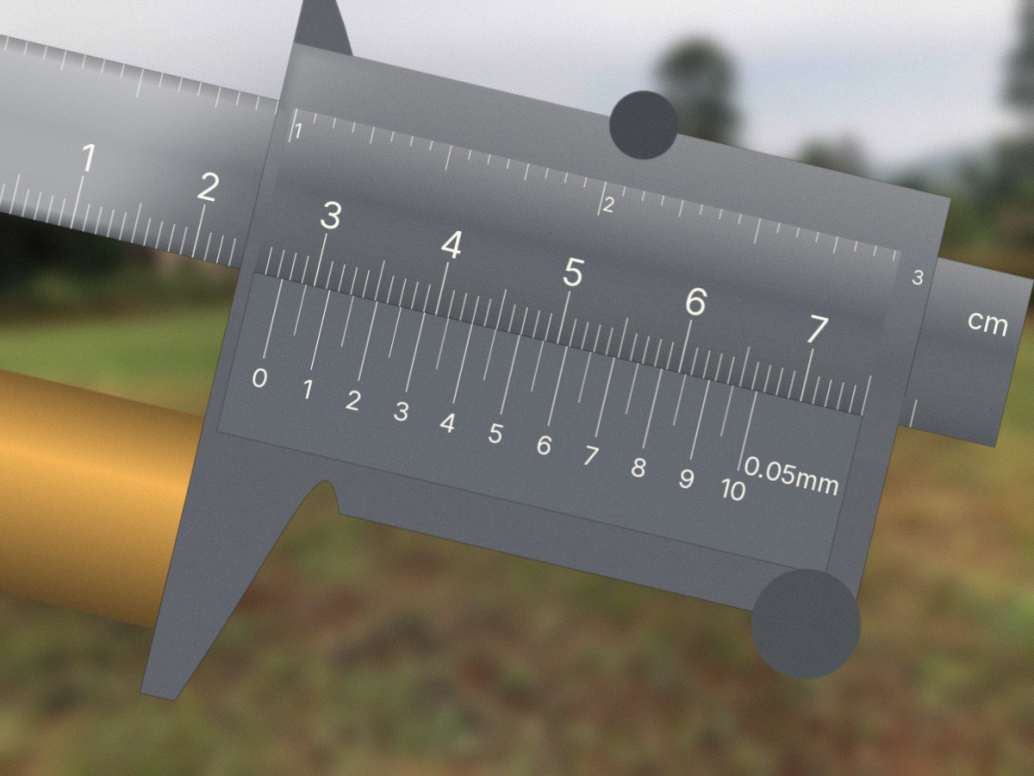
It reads value=27.4 unit=mm
